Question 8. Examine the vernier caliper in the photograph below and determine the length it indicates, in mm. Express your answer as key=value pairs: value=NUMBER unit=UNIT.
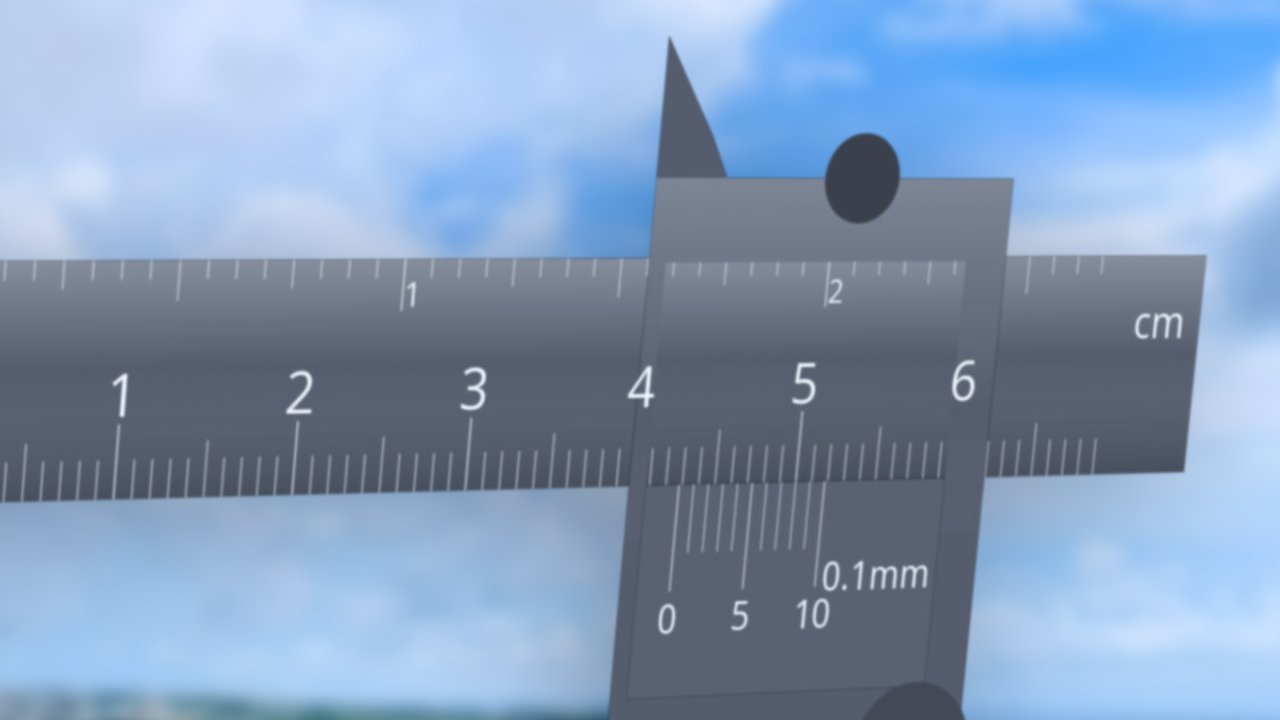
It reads value=42.8 unit=mm
